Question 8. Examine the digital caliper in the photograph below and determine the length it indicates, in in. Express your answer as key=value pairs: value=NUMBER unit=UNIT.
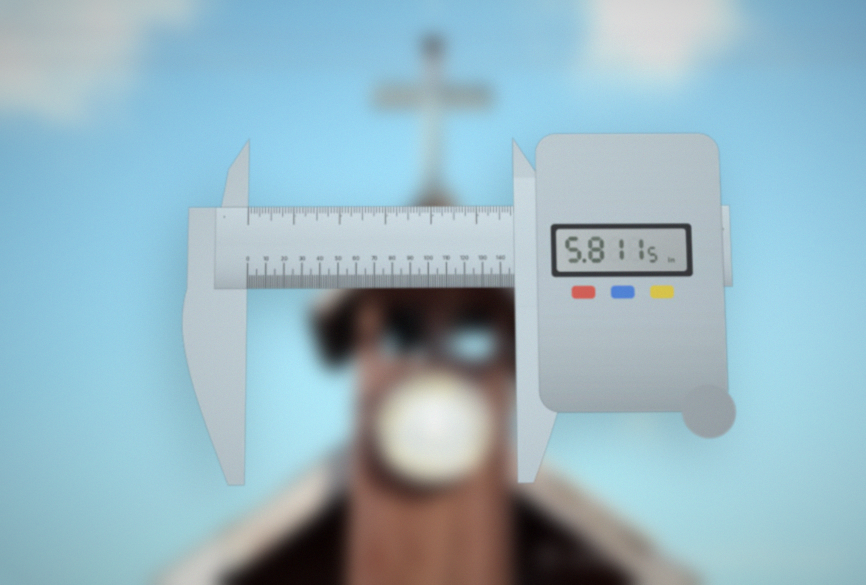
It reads value=5.8115 unit=in
